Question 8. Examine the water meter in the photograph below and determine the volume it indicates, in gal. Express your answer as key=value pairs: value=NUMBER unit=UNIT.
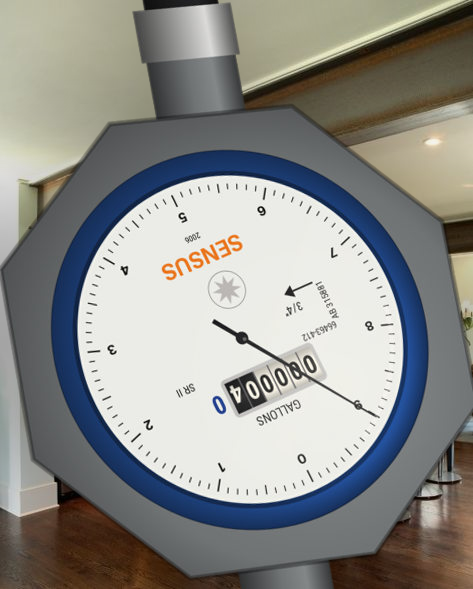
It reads value=39.0 unit=gal
